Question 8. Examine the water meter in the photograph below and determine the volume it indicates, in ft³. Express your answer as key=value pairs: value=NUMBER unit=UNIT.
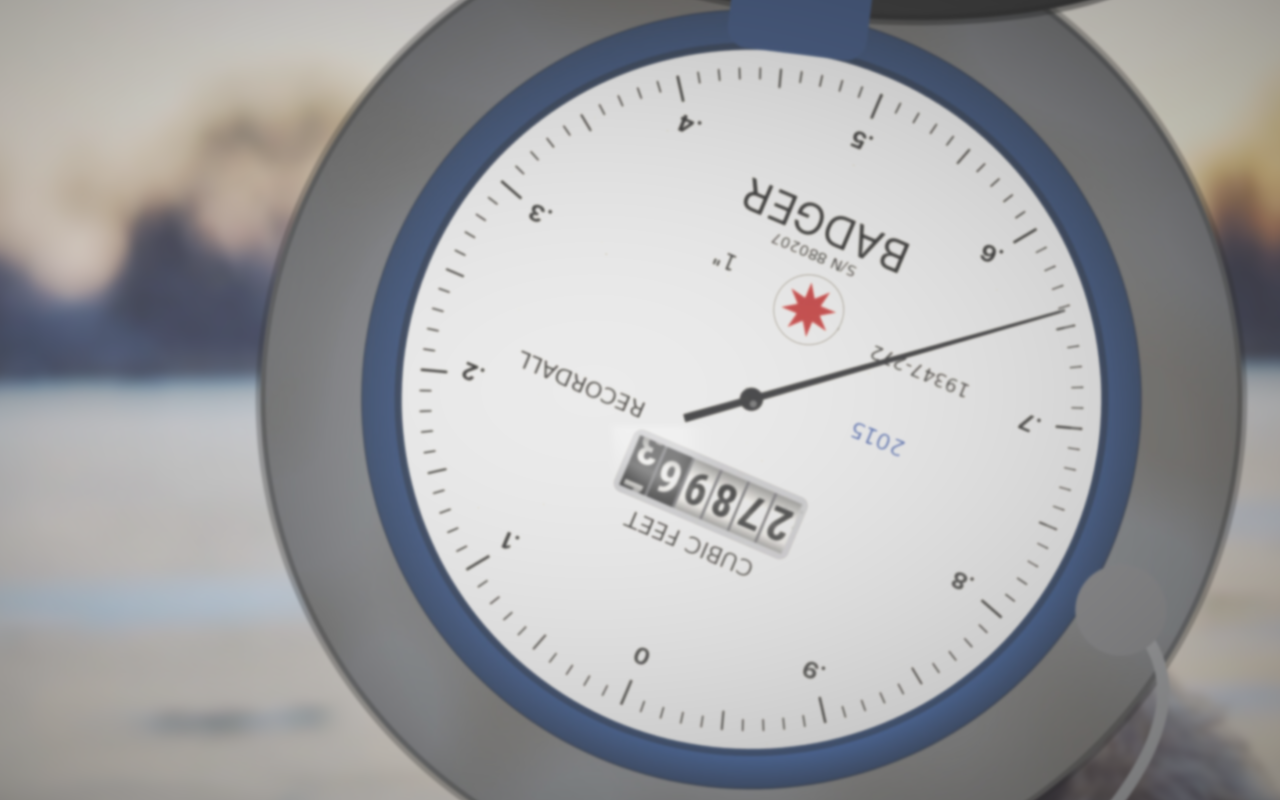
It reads value=278962.64 unit=ft³
